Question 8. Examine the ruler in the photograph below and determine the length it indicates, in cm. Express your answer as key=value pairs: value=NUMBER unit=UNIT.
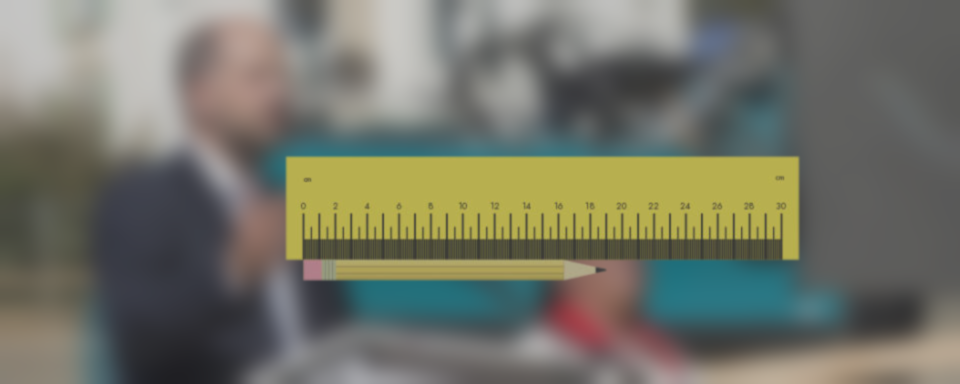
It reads value=19 unit=cm
